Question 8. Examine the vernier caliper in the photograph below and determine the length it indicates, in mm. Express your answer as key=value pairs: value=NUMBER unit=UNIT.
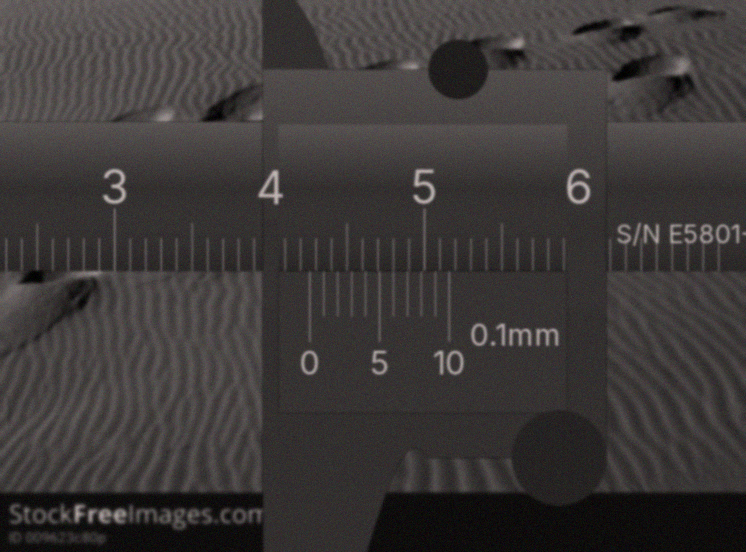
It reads value=42.6 unit=mm
